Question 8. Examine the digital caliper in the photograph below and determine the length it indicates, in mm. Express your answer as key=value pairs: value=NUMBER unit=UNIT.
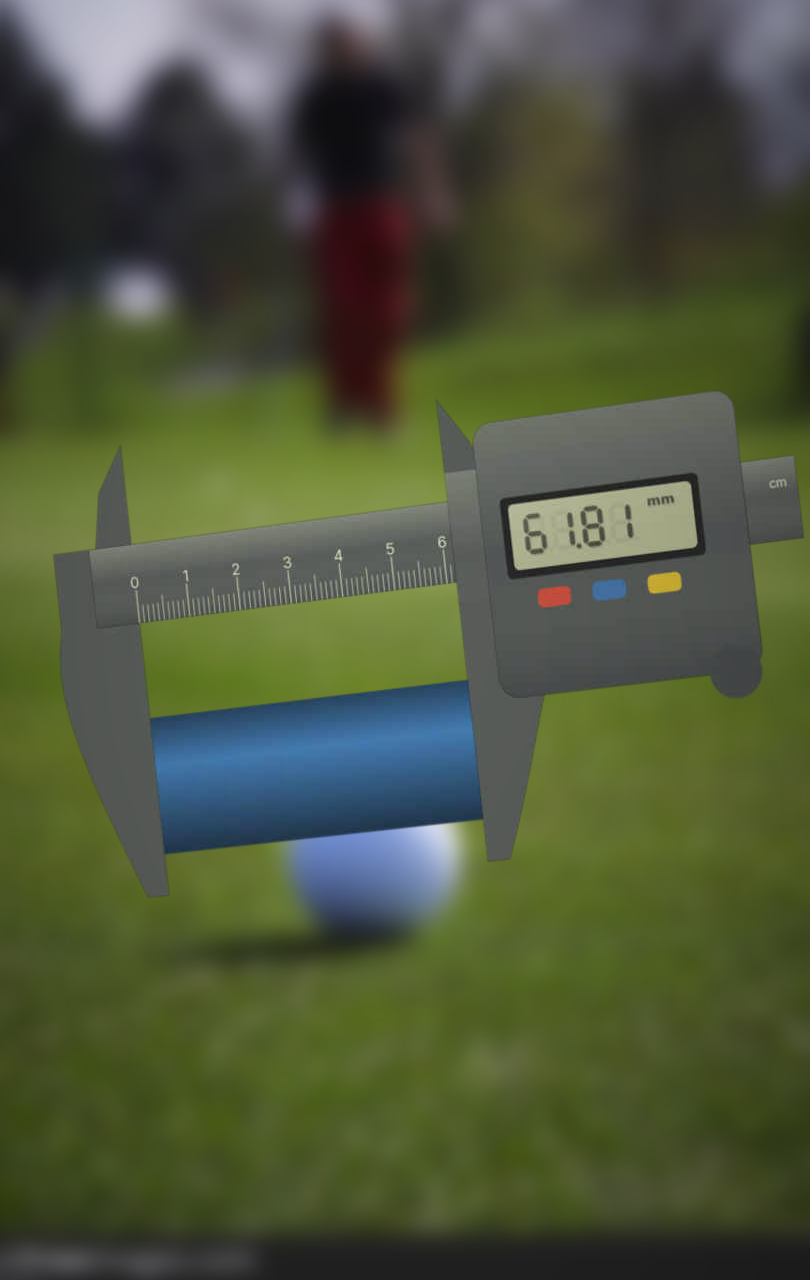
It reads value=61.81 unit=mm
